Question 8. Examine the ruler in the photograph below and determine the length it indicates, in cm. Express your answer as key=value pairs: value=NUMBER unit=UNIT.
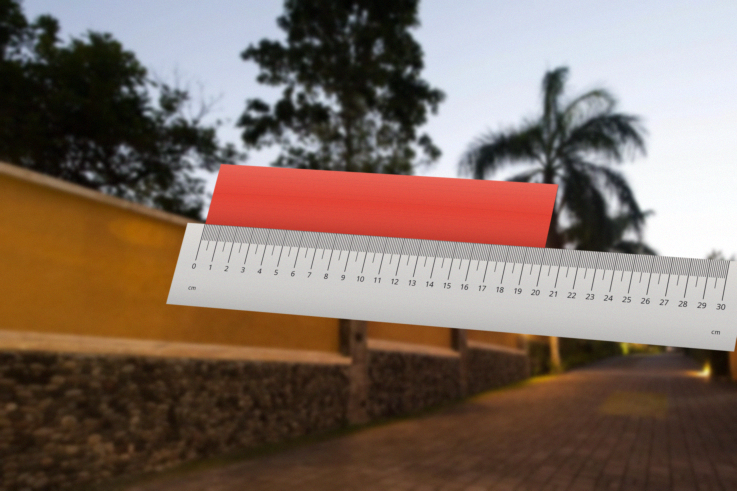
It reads value=20 unit=cm
